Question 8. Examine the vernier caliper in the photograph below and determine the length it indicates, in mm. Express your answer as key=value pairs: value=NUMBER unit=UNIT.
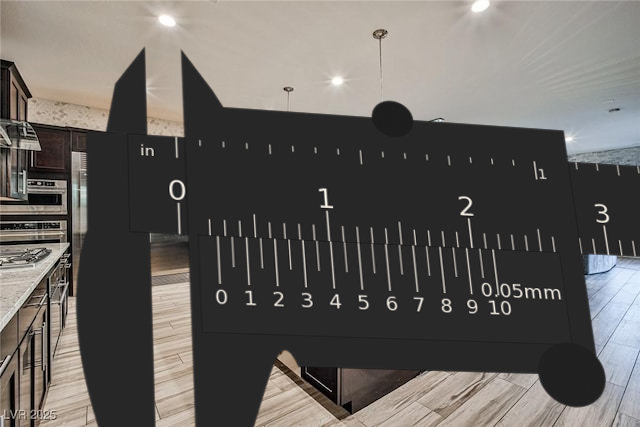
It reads value=2.5 unit=mm
